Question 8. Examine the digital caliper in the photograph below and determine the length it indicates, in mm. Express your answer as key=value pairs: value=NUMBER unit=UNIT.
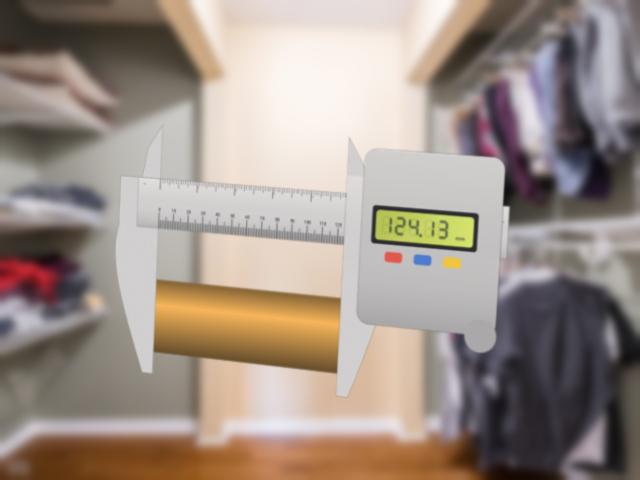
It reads value=124.13 unit=mm
